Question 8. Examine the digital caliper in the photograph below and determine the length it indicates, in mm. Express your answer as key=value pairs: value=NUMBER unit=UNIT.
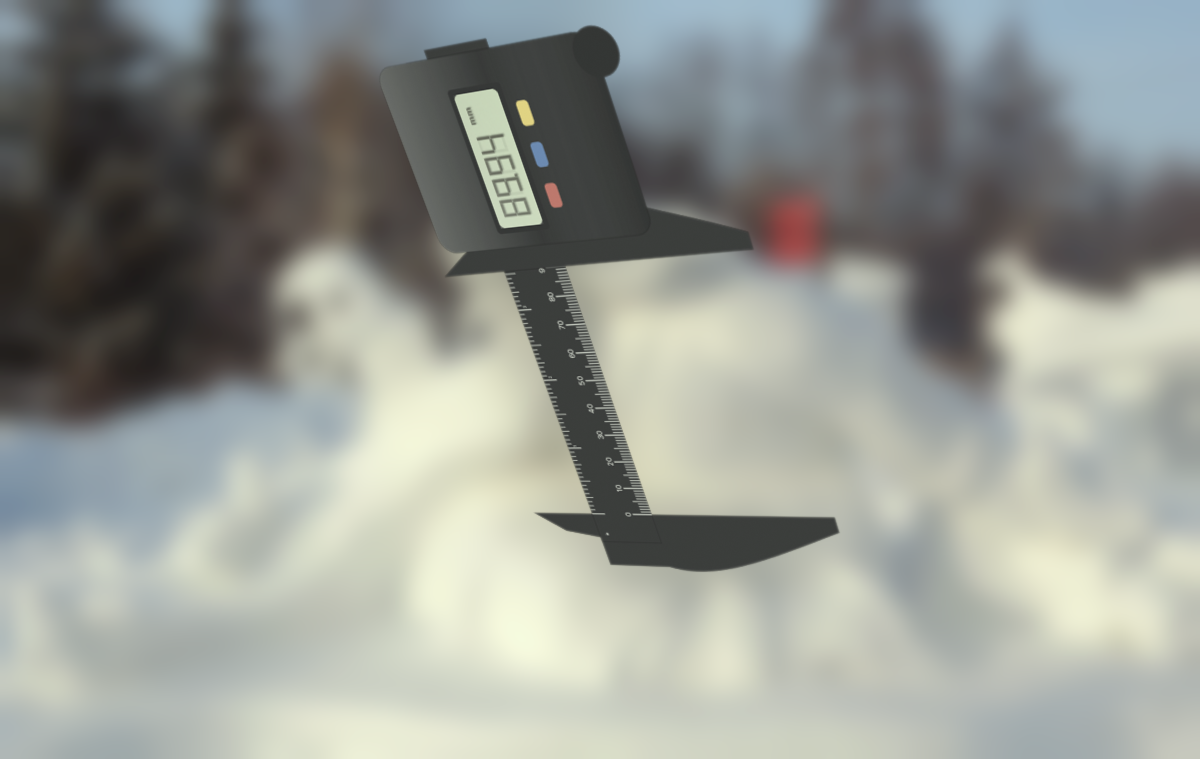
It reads value=89.94 unit=mm
